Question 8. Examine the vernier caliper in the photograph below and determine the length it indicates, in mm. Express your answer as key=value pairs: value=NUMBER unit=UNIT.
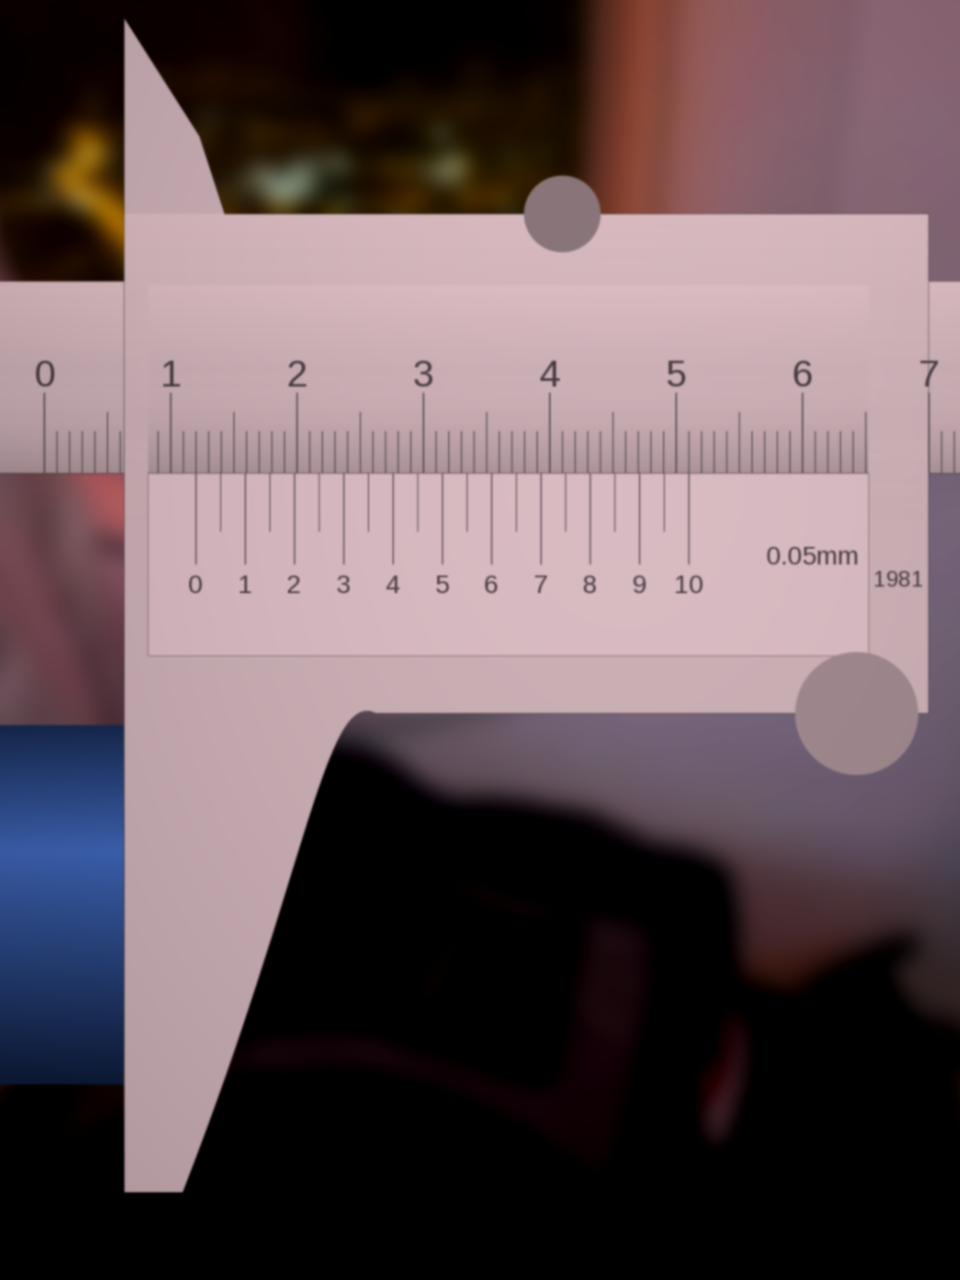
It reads value=12.0 unit=mm
